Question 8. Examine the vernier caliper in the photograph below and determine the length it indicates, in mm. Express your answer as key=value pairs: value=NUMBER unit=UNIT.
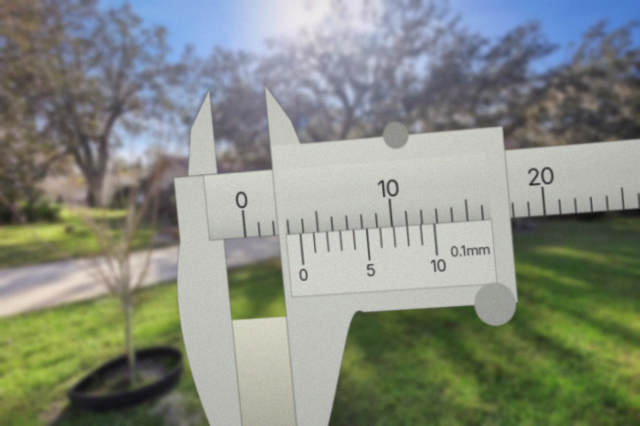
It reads value=3.8 unit=mm
